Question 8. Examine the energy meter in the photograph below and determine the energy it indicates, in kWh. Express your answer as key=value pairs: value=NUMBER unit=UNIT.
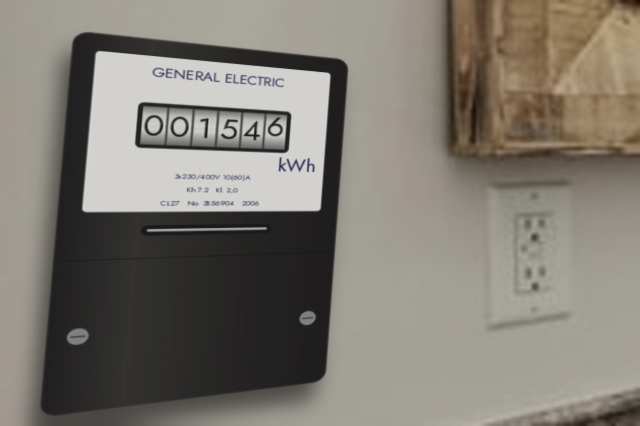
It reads value=1546 unit=kWh
